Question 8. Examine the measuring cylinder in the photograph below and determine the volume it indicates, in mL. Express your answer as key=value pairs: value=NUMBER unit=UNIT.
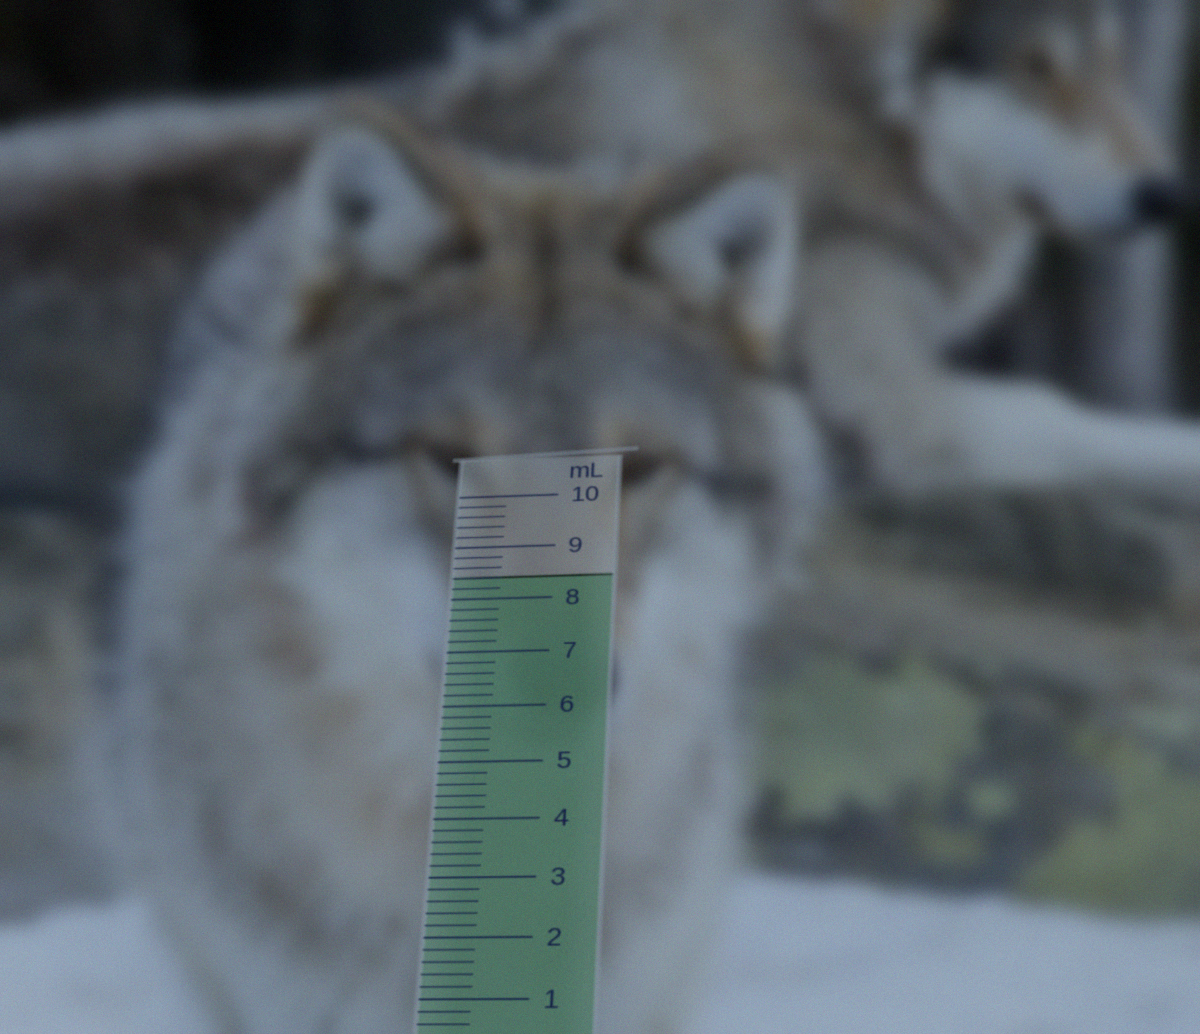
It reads value=8.4 unit=mL
